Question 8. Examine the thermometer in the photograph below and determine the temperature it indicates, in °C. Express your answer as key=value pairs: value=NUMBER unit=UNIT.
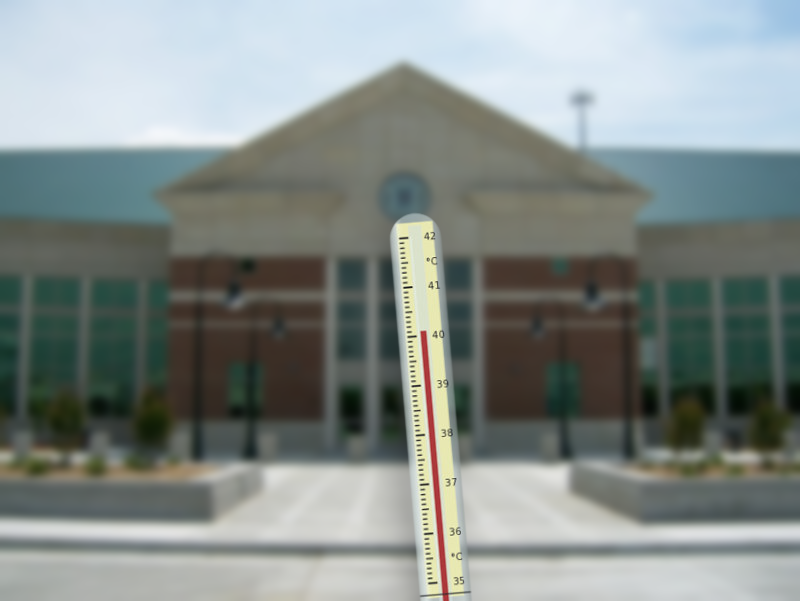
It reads value=40.1 unit=°C
